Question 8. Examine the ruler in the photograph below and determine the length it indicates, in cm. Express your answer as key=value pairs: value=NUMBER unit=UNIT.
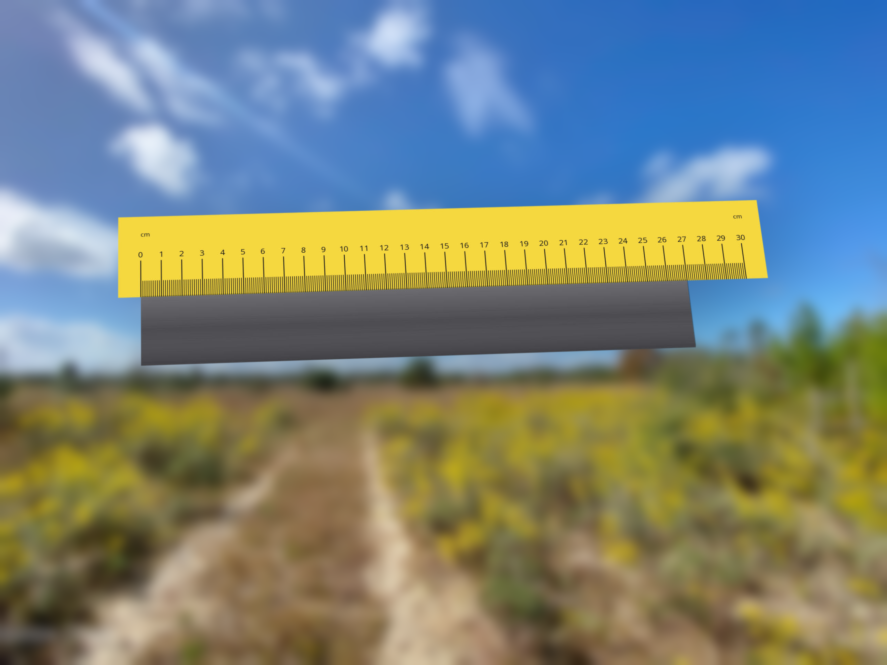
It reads value=27 unit=cm
